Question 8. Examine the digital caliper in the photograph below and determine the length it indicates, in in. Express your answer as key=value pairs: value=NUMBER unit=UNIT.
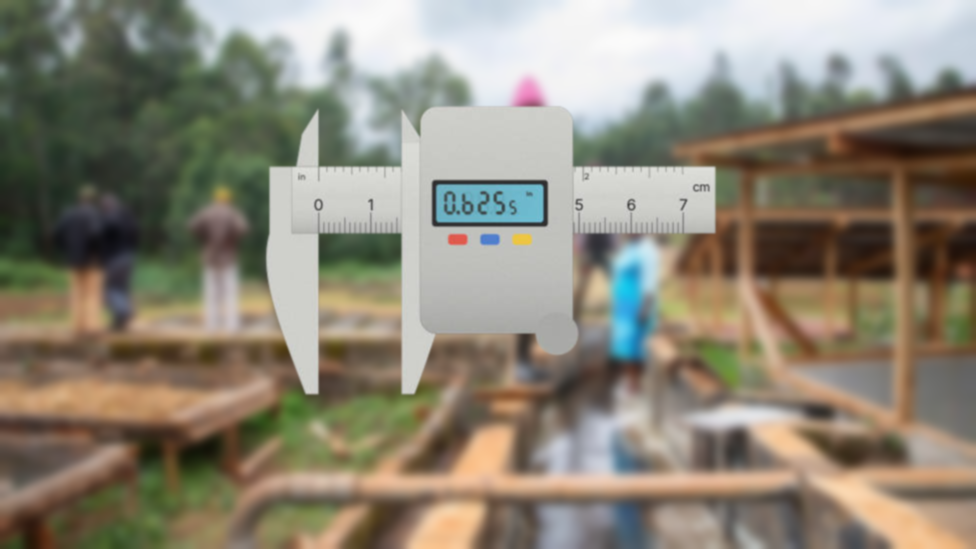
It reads value=0.6255 unit=in
